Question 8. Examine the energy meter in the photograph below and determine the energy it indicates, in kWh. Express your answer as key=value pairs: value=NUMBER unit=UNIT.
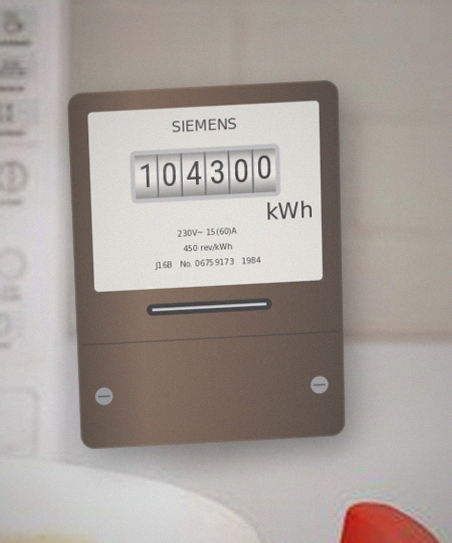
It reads value=104300 unit=kWh
